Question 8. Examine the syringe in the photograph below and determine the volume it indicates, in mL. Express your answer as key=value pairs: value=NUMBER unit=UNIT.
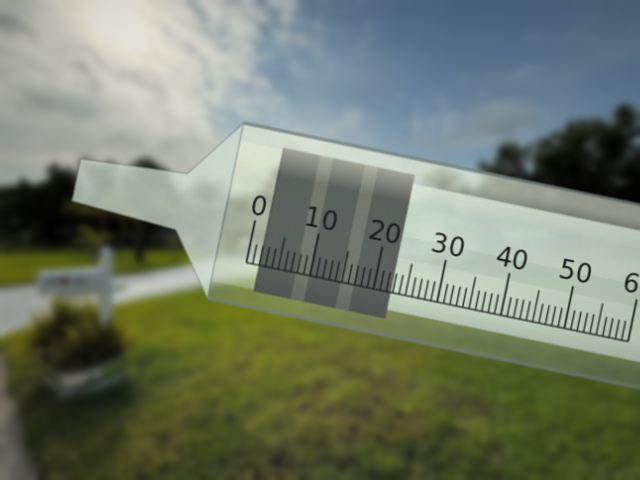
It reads value=2 unit=mL
